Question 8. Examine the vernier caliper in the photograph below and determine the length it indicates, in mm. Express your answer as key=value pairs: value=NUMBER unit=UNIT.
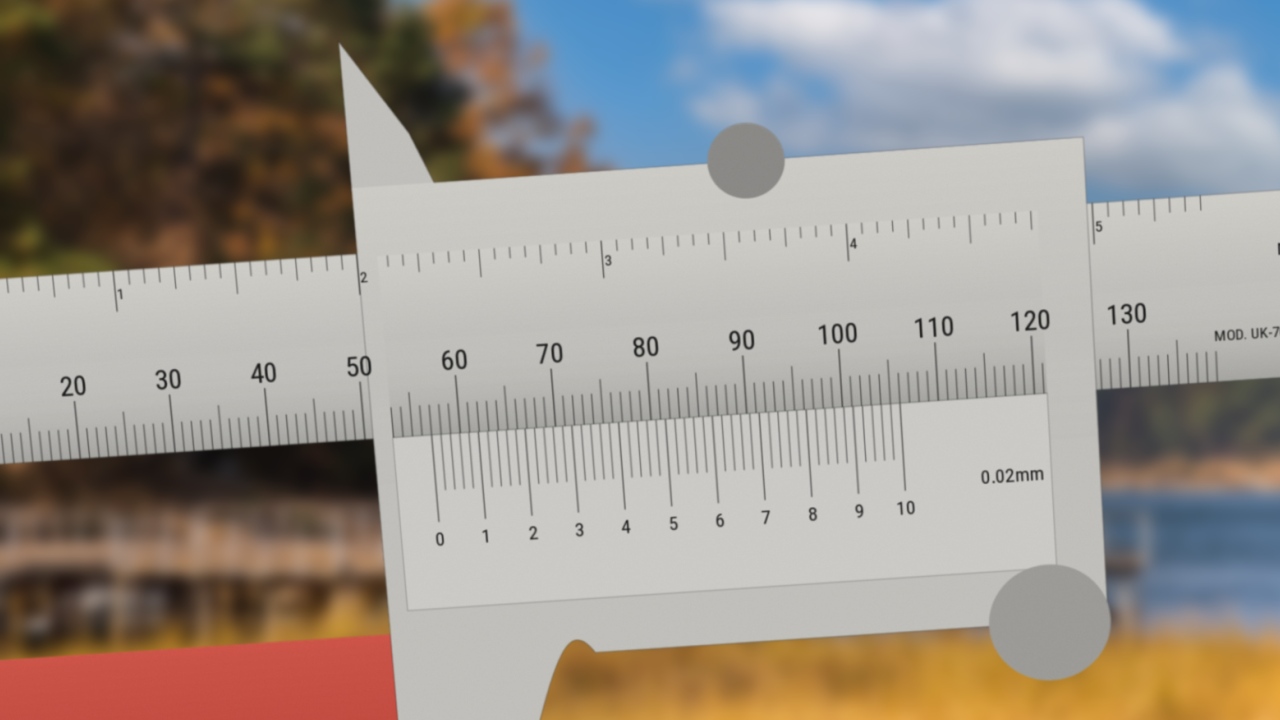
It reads value=57.0 unit=mm
